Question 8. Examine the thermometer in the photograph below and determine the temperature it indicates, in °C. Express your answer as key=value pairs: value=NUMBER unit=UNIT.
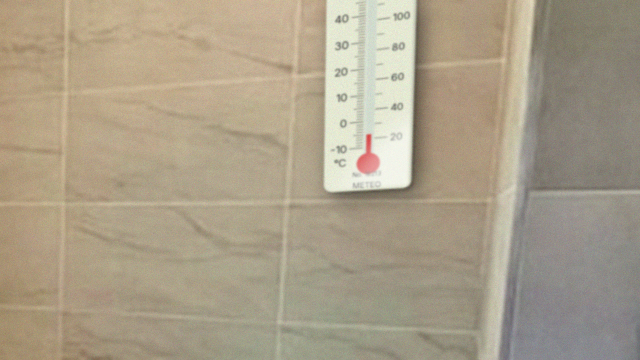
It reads value=-5 unit=°C
